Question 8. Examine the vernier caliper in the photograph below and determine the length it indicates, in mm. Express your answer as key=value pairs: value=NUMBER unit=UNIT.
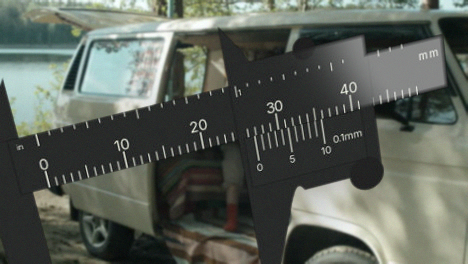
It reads value=26.8 unit=mm
